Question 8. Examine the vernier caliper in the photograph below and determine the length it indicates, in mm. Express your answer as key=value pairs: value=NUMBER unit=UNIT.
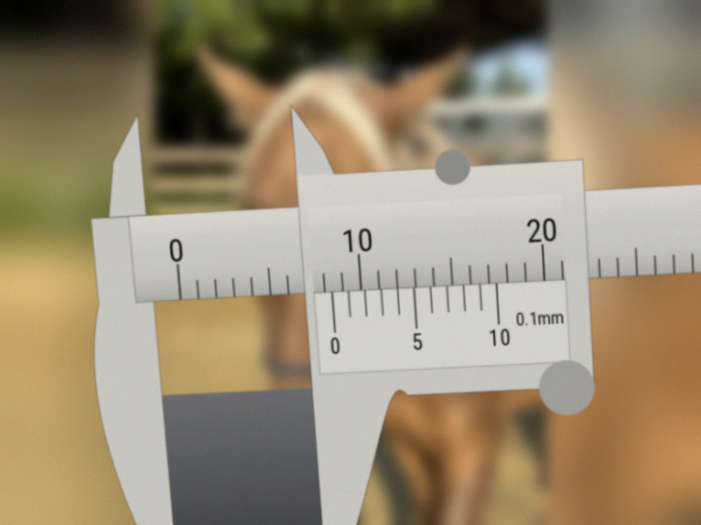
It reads value=8.4 unit=mm
